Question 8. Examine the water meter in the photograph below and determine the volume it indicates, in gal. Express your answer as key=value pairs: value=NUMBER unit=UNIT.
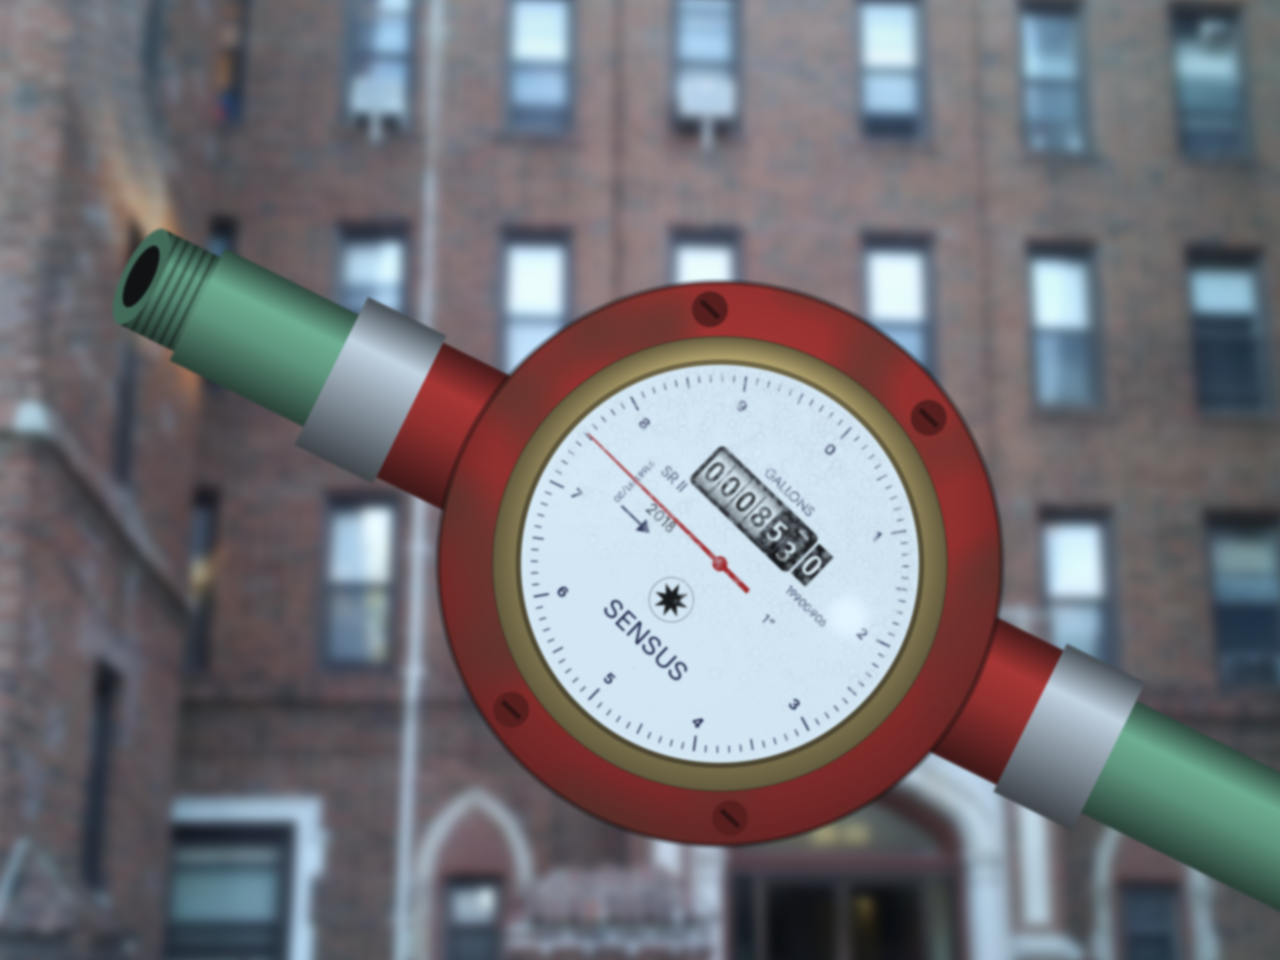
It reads value=8527.5 unit=gal
